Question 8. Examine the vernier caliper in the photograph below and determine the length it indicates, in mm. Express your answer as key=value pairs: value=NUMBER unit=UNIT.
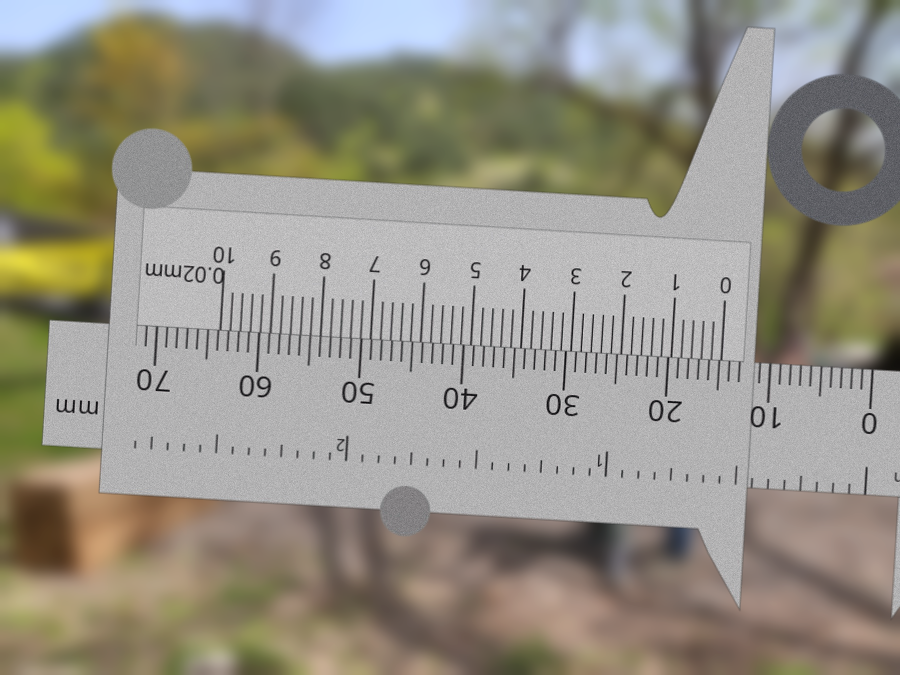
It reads value=14.8 unit=mm
